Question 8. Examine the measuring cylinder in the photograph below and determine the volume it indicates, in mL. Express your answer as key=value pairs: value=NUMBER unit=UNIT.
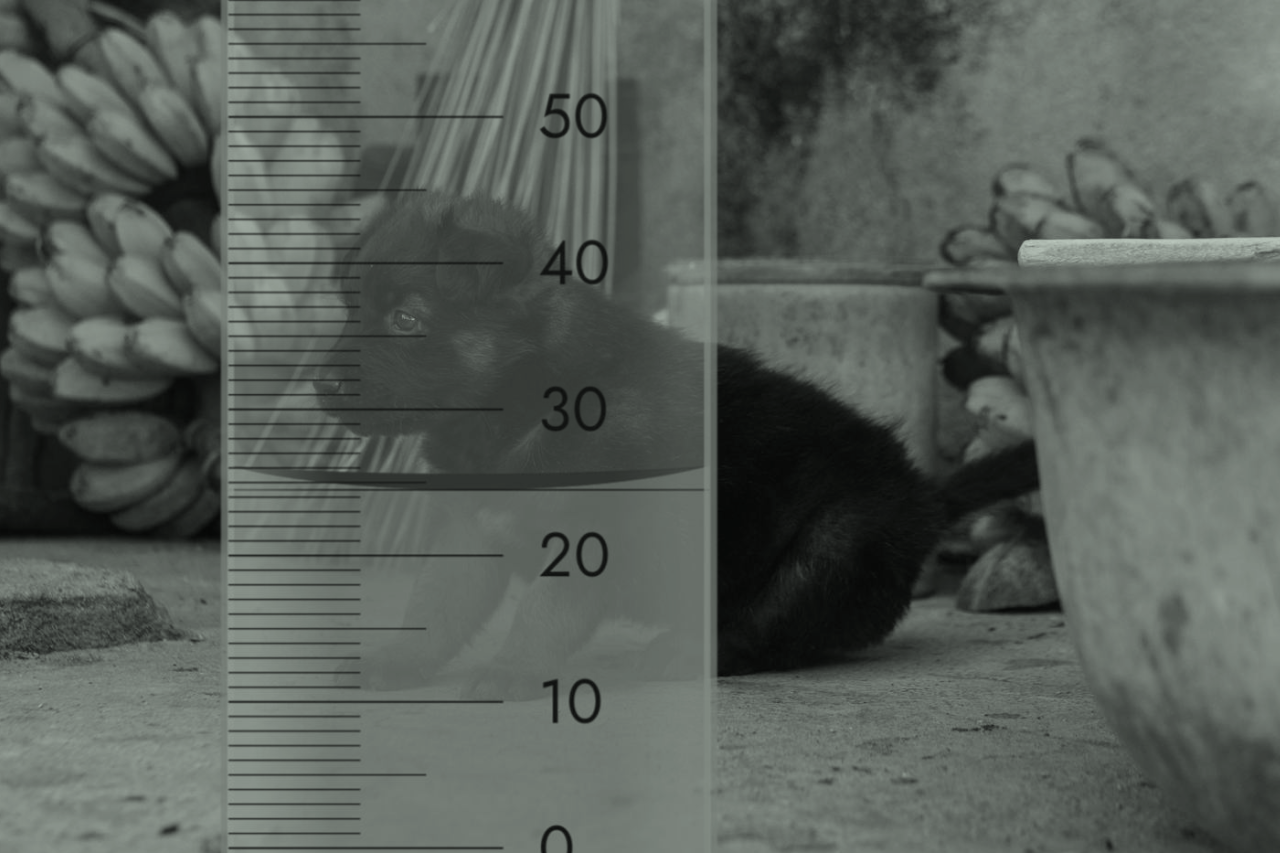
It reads value=24.5 unit=mL
